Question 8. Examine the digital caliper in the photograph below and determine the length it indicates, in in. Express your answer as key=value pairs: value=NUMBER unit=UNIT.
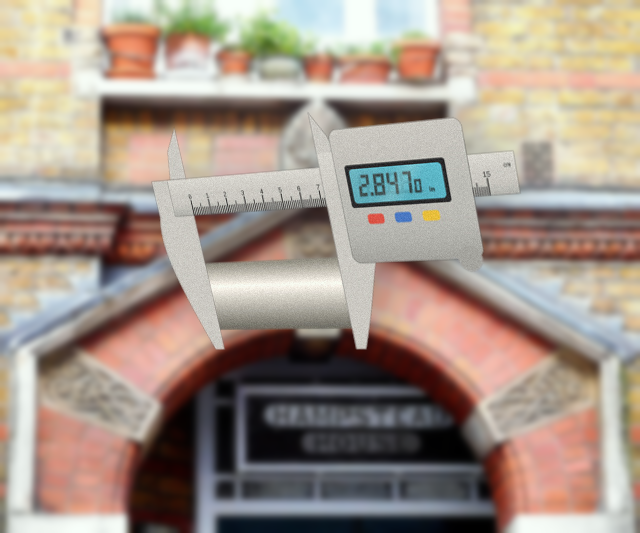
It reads value=2.8470 unit=in
